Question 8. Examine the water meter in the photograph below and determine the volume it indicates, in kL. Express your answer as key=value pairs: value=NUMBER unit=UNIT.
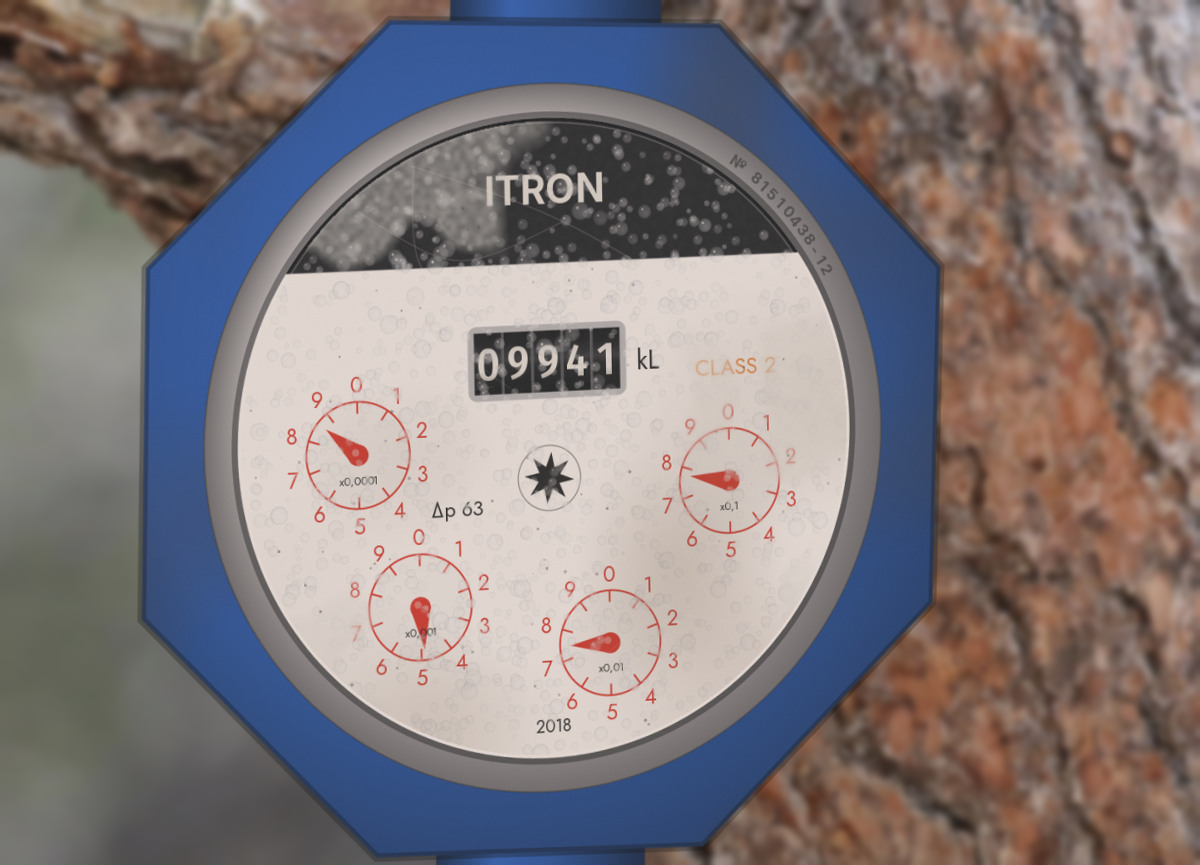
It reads value=9941.7748 unit=kL
